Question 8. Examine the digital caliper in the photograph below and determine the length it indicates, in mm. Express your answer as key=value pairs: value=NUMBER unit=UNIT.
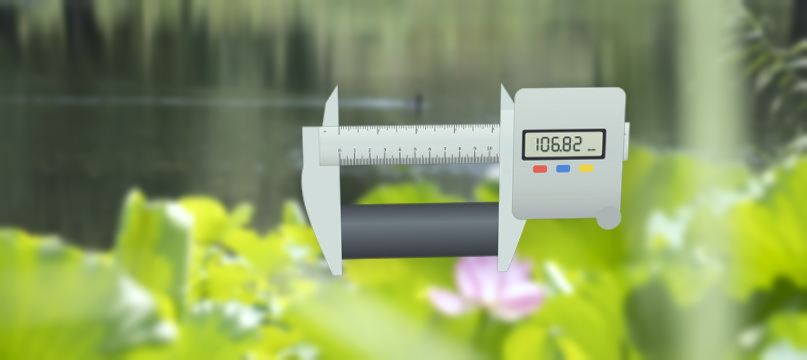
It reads value=106.82 unit=mm
